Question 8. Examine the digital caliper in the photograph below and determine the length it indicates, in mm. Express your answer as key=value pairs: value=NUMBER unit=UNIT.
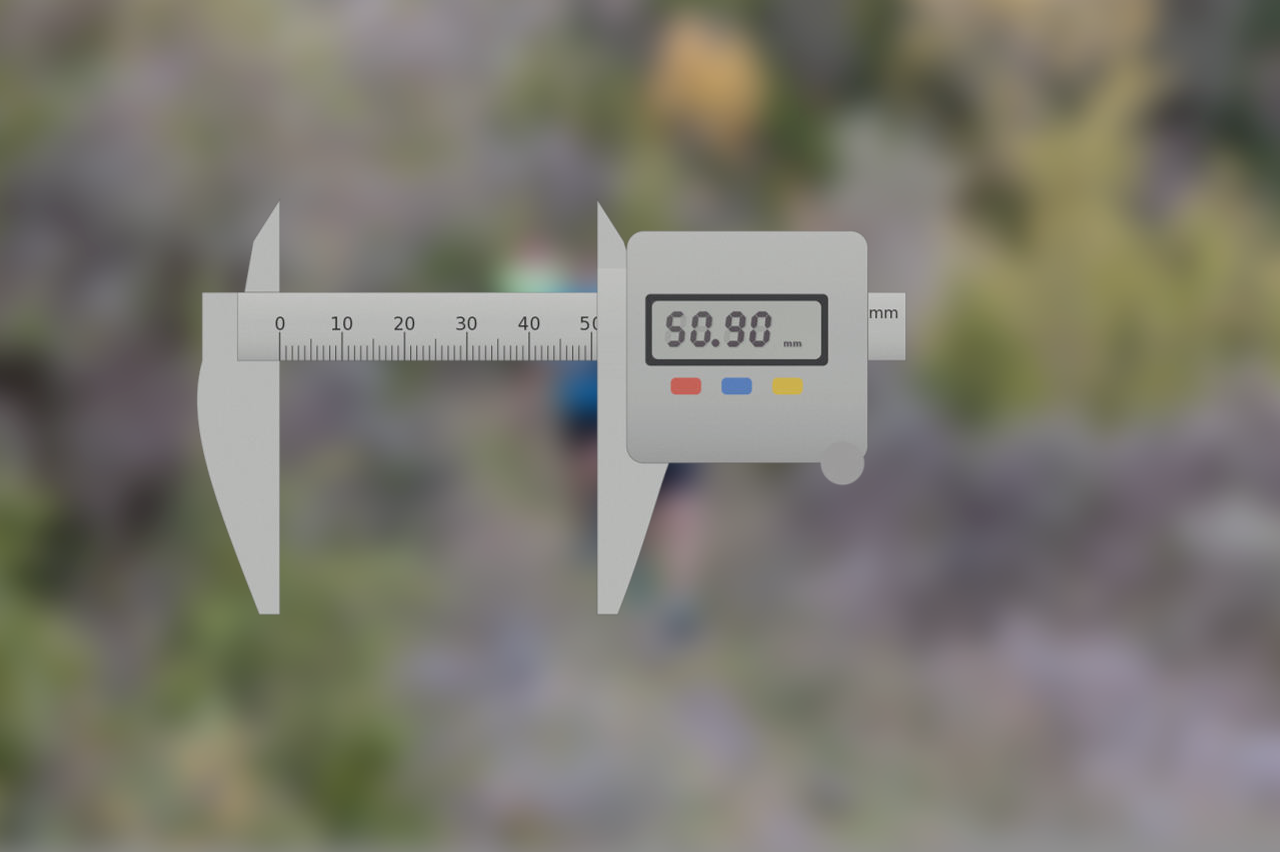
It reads value=50.90 unit=mm
